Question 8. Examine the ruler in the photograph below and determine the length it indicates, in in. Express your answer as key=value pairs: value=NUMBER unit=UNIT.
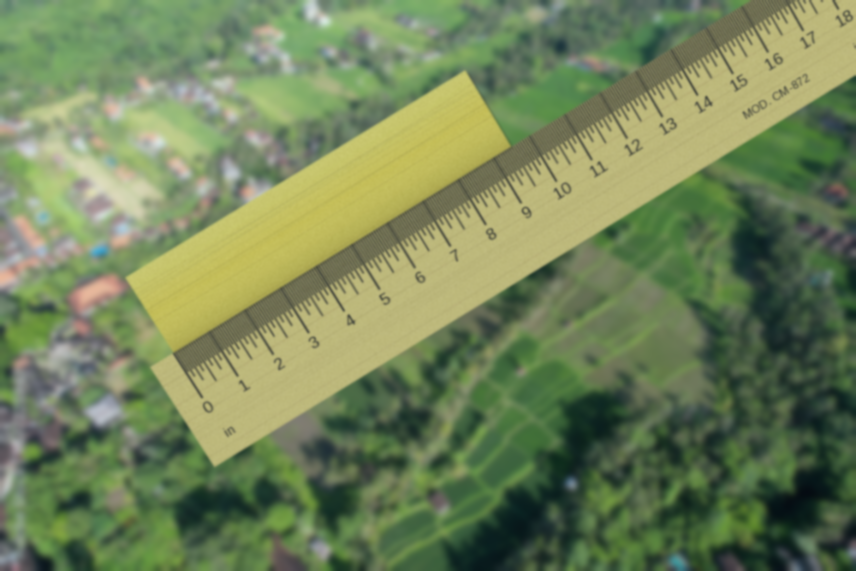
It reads value=9.5 unit=in
